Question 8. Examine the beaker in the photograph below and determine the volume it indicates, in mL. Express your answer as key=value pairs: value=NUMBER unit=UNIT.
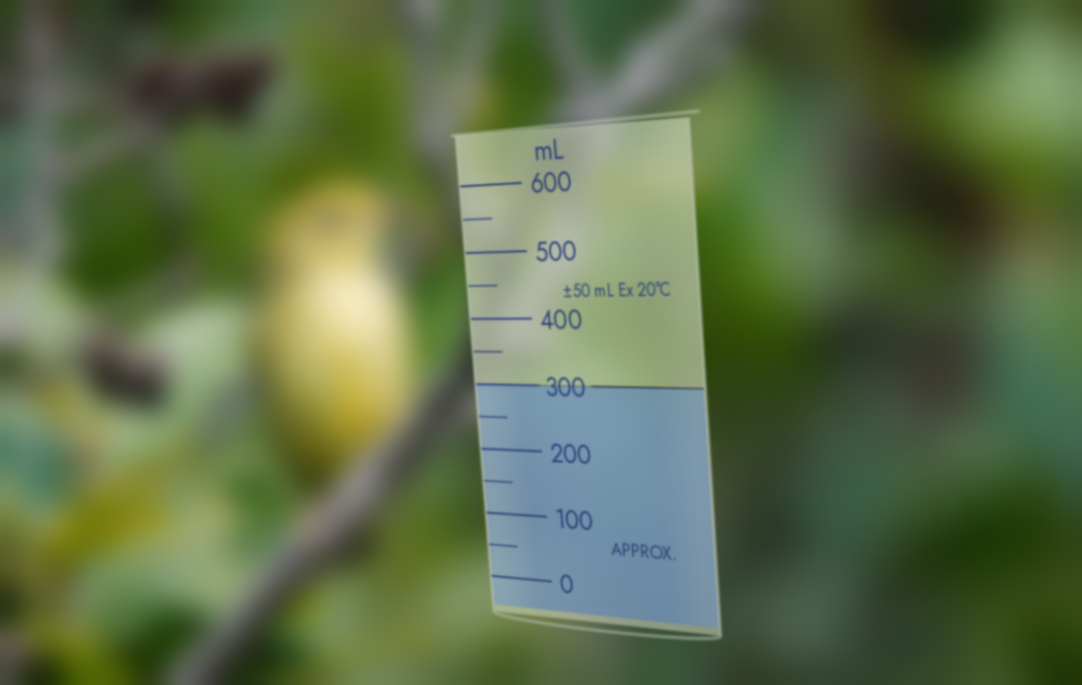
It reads value=300 unit=mL
